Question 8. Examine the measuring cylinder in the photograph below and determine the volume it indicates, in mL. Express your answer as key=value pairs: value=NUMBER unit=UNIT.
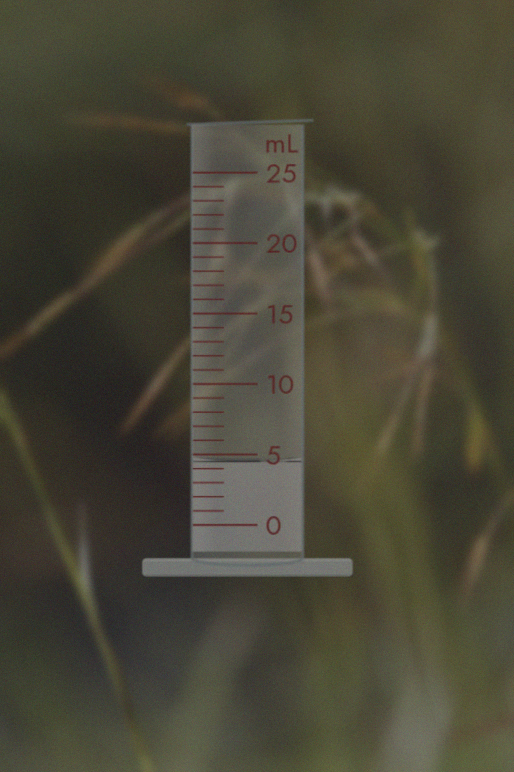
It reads value=4.5 unit=mL
